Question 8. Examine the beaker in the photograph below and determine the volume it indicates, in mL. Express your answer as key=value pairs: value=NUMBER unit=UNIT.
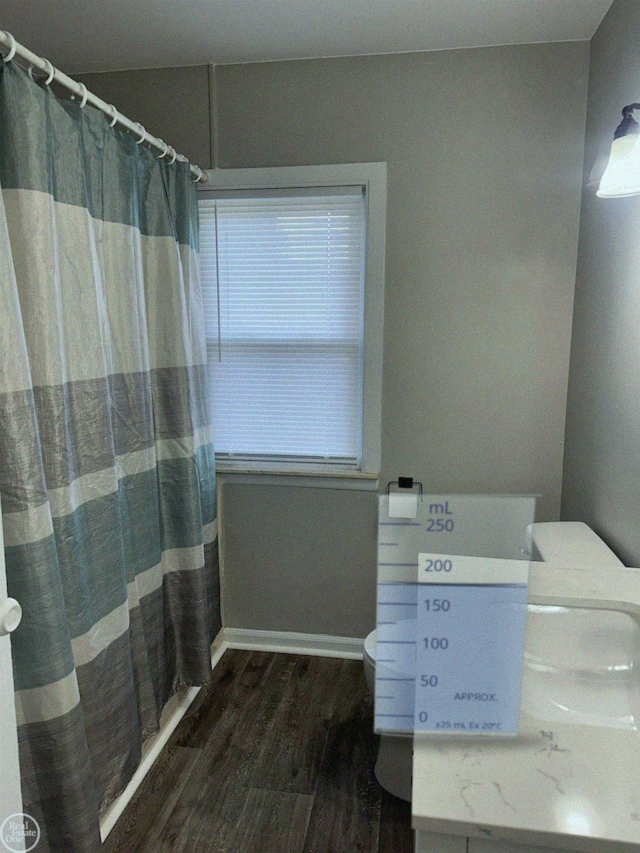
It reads value=175 unit=mL
